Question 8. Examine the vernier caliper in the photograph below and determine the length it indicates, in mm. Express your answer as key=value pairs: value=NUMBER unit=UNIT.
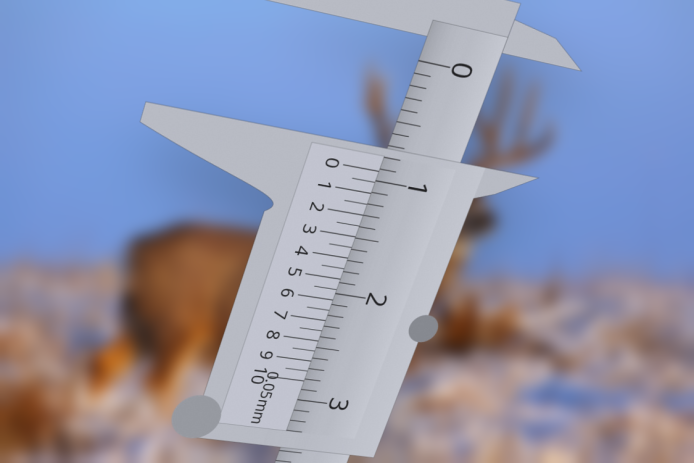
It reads value=9.2 unit=mm
